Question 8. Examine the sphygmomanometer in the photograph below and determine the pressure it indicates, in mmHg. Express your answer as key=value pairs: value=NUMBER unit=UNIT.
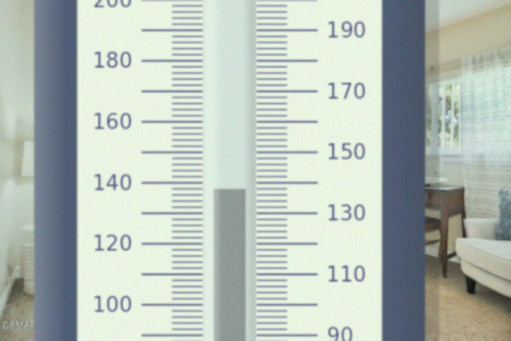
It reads value=138 unit=mmHg
